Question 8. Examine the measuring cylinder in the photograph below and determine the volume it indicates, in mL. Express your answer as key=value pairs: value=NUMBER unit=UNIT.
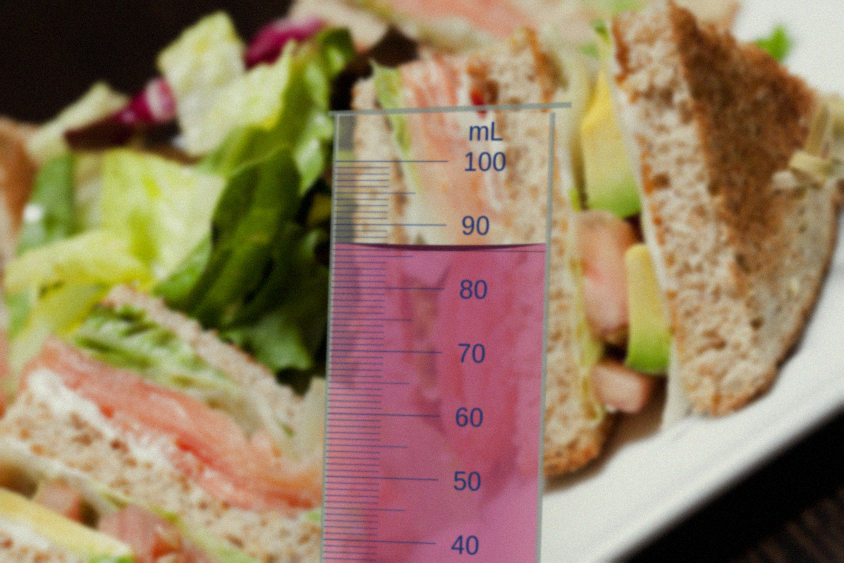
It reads value=86 unit=mL
